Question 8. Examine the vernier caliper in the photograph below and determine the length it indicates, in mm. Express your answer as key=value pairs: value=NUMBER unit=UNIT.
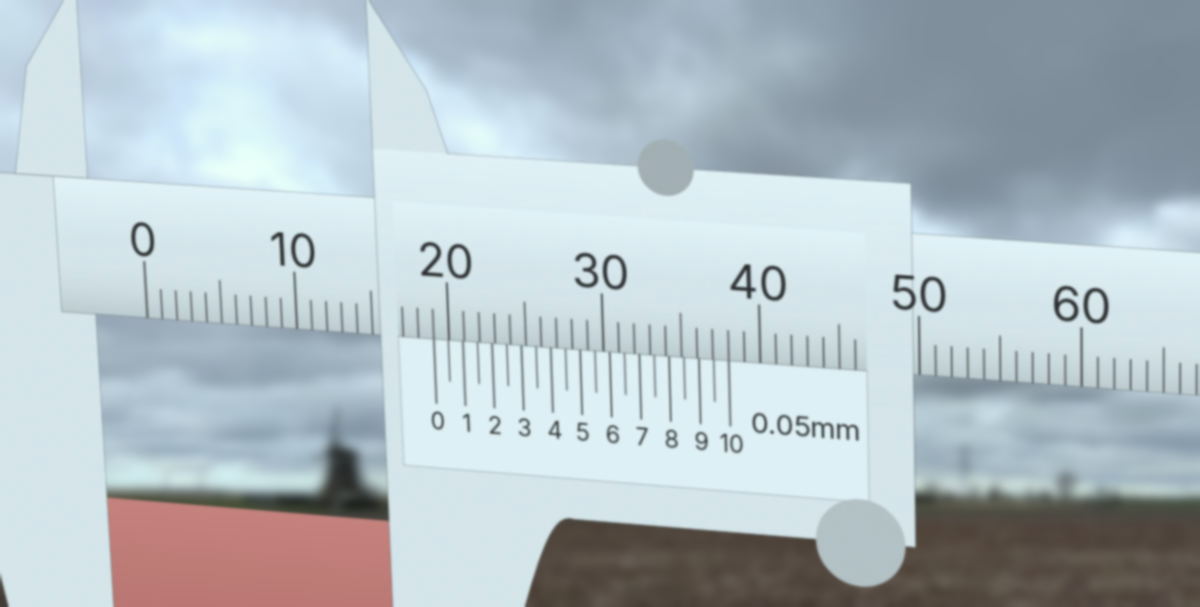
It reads value=19.0 unit=mm
